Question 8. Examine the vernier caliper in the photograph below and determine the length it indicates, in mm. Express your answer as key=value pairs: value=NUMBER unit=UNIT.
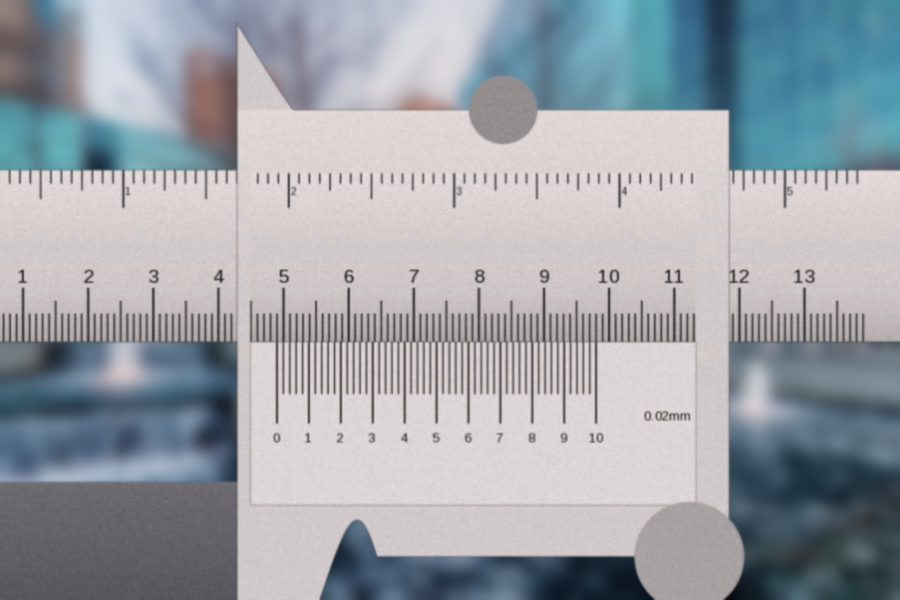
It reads value=49.0 unit=mm
